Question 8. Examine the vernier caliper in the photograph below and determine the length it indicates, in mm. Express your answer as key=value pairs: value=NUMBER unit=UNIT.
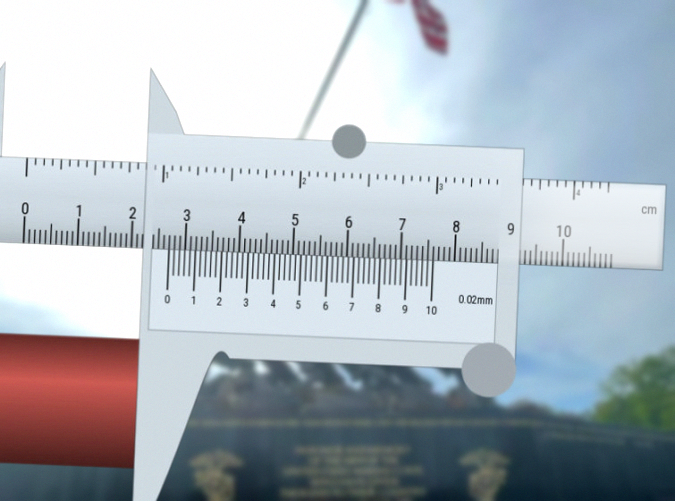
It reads value=27.0 unit=mm
